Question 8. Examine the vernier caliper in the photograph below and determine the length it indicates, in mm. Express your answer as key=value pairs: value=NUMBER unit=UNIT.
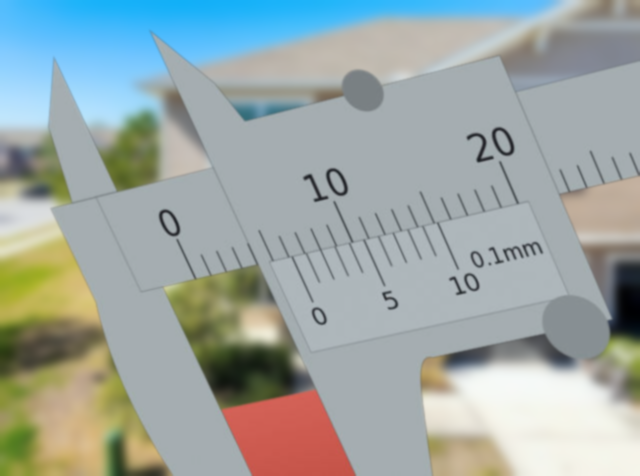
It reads value=6.2 unit=mm
